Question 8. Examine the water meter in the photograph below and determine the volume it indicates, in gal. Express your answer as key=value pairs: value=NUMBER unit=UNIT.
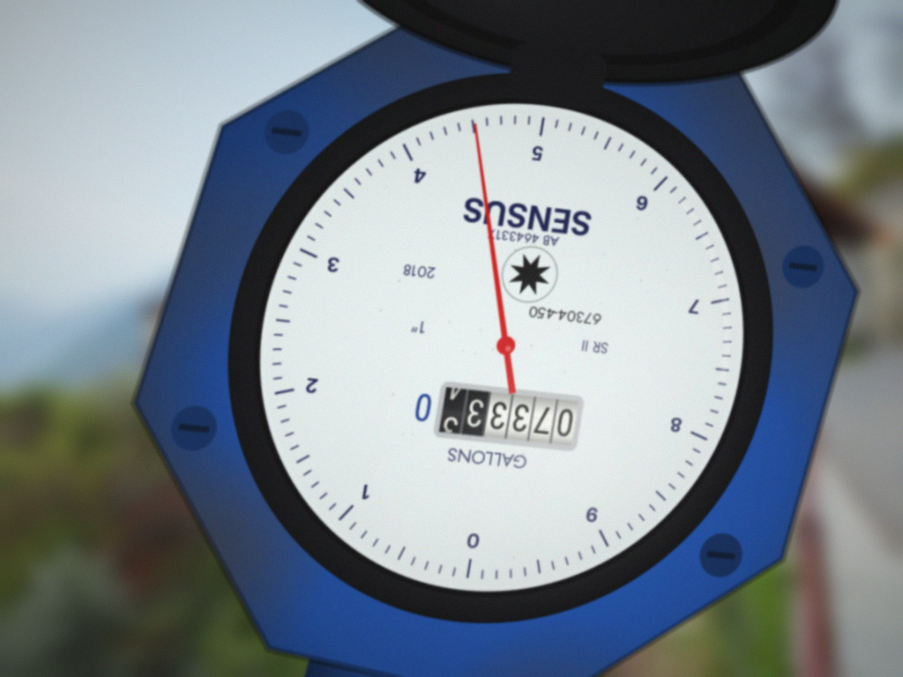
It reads value=733334.5 unit=gal
